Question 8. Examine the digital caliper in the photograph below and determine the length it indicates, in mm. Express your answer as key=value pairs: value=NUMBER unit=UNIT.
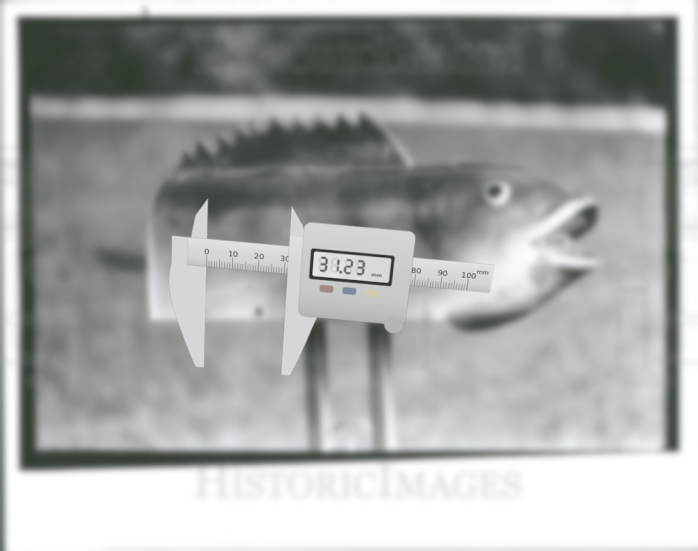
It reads value=31.23 unit=mm
